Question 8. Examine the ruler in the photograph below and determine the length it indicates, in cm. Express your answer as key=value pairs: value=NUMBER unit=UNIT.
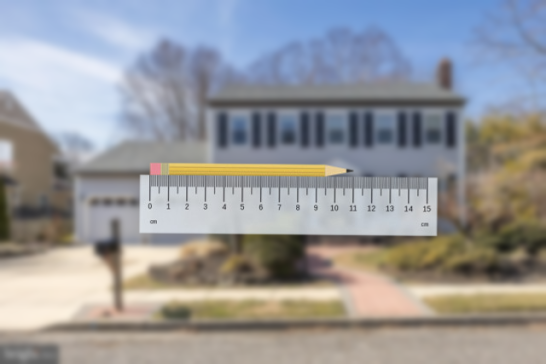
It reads value=11 unit=cm
